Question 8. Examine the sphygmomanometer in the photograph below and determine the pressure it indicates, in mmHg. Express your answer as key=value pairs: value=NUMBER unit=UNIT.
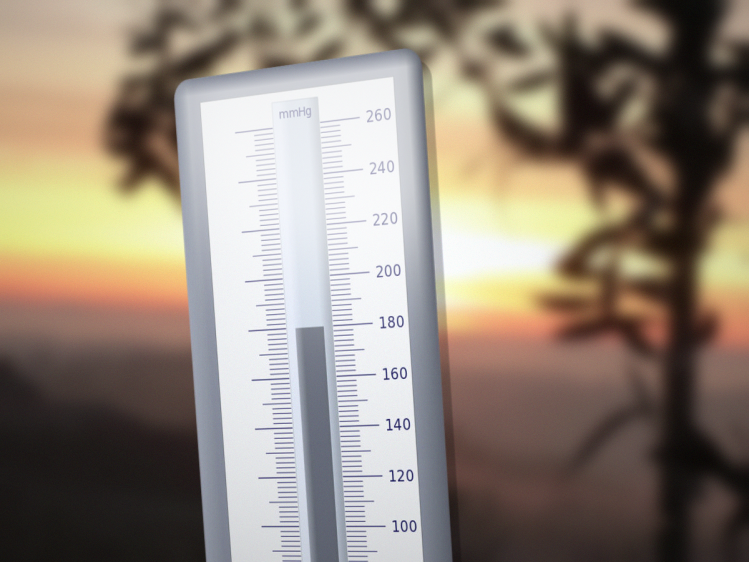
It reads value=180 unit=mmHg
